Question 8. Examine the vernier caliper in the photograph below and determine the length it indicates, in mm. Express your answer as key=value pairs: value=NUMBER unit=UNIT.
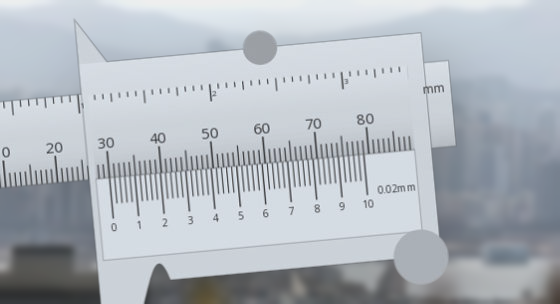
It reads value=30.0 unit=mm
